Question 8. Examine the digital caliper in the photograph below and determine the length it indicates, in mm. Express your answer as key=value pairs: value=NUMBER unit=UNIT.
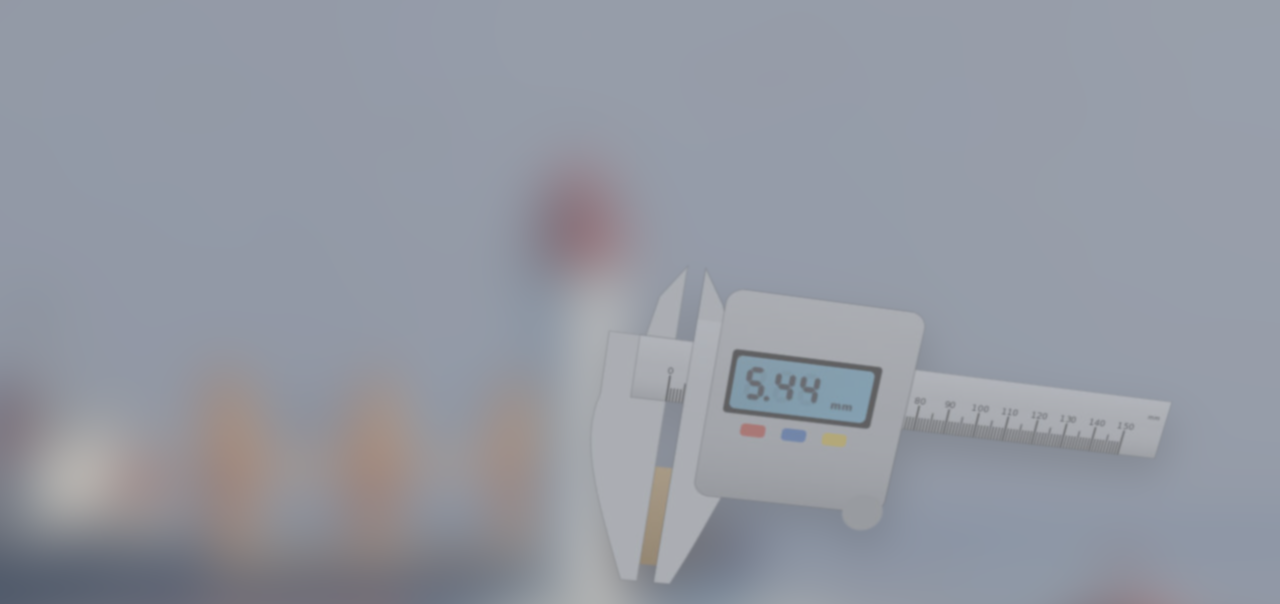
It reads value=5.44 unit=mm
